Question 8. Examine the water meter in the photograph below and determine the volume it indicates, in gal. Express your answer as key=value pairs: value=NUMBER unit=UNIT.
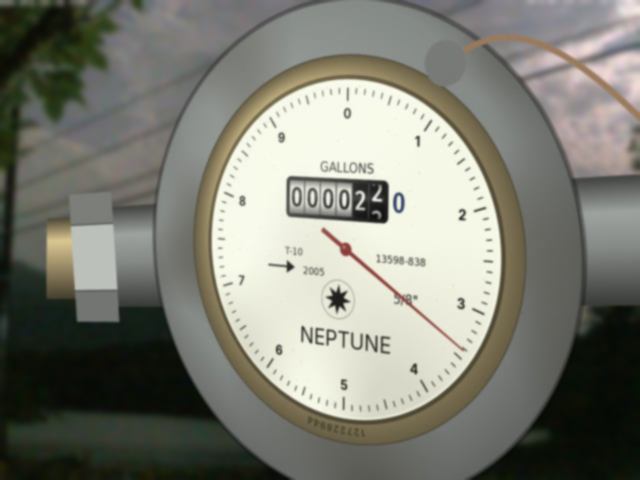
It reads value=223.4 unit=gal
